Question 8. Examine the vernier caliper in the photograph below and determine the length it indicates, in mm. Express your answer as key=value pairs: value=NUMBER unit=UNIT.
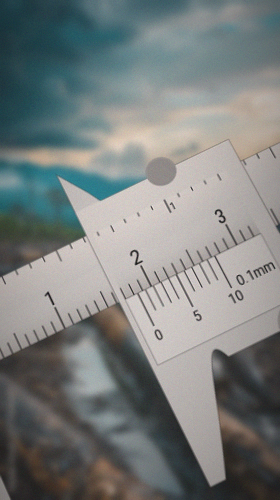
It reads value=18.4 unit=mm
